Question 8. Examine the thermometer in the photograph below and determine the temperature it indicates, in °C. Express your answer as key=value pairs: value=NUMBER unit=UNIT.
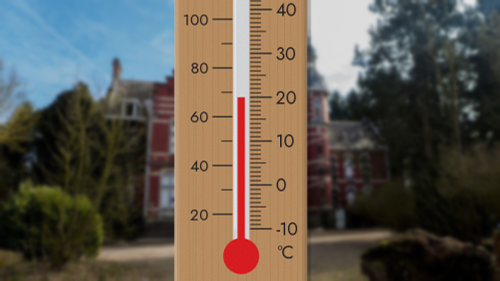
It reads value=20 unit=°C
